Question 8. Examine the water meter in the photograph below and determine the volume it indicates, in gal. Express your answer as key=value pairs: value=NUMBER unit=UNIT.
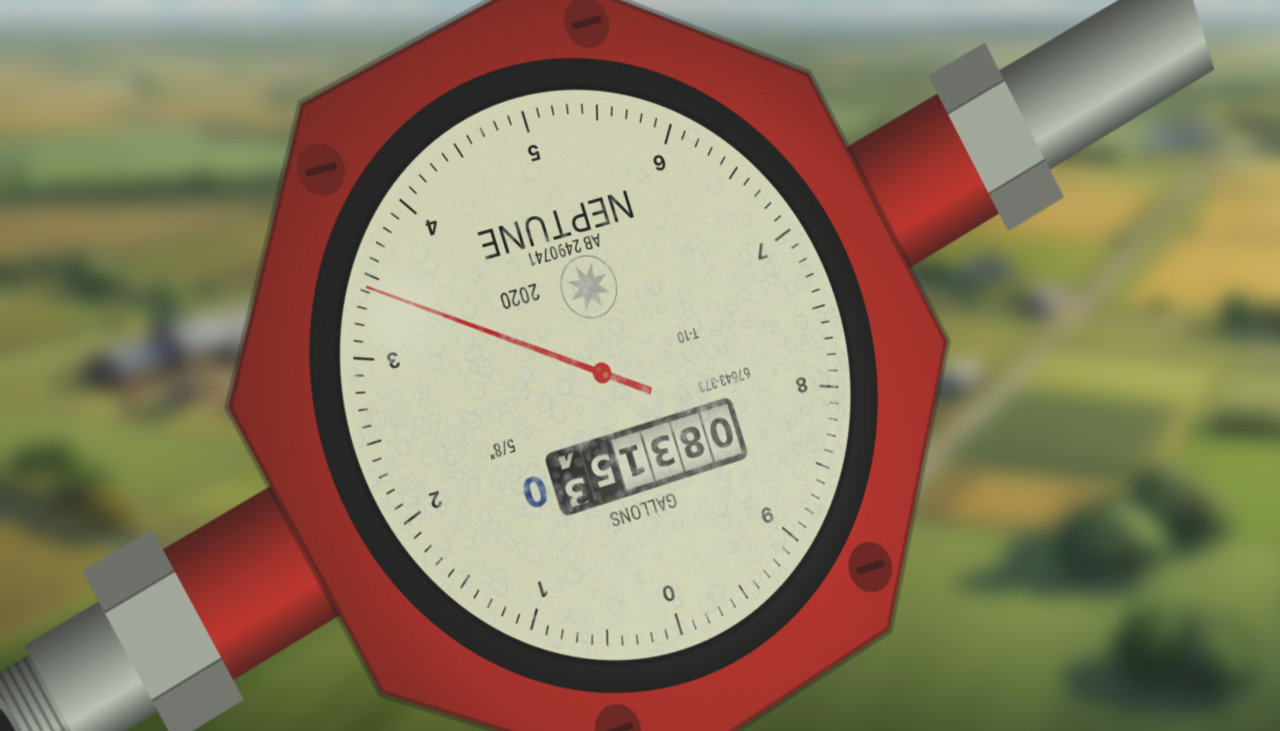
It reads value=831533.4 unit=gal
